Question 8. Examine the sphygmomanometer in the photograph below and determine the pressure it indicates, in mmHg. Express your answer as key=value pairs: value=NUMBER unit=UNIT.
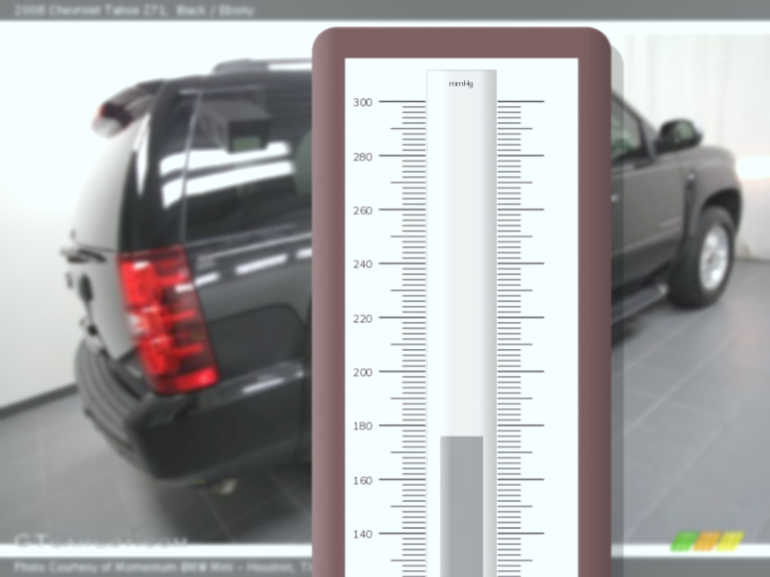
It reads value=176 unit=mmHg
